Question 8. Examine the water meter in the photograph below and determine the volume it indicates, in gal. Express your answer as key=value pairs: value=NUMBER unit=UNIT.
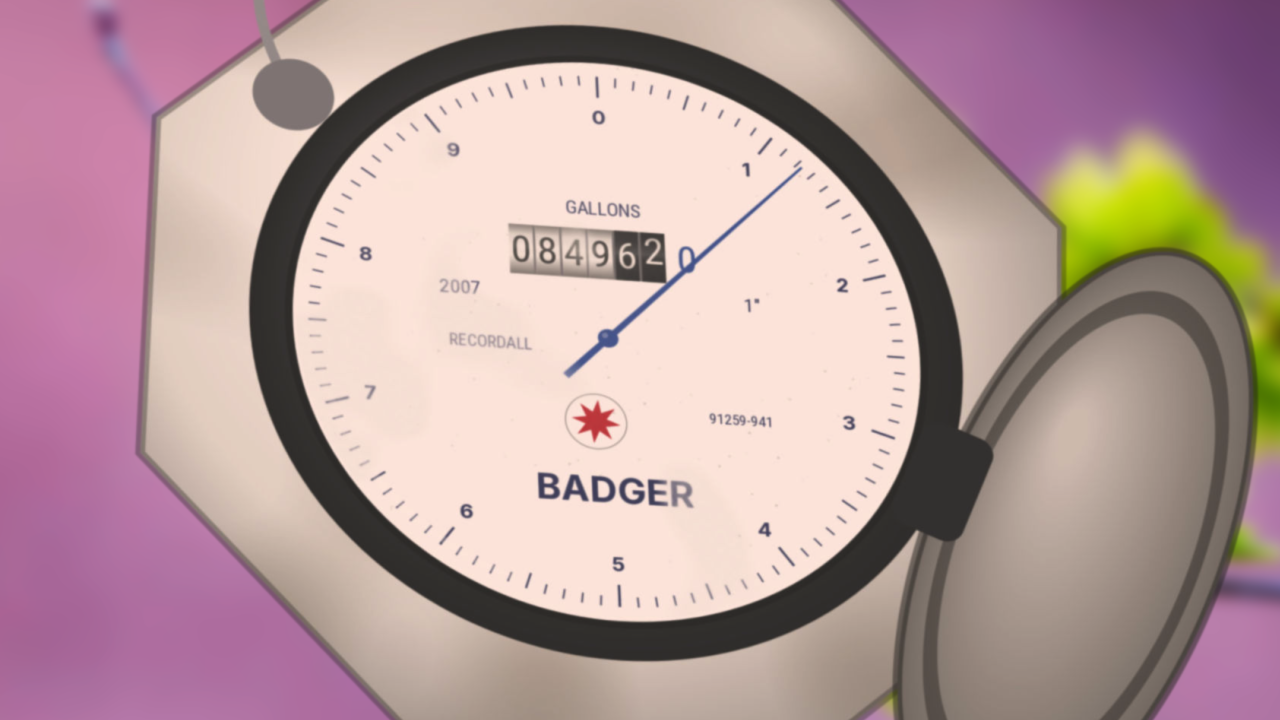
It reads value=849621.2 unit=gal
